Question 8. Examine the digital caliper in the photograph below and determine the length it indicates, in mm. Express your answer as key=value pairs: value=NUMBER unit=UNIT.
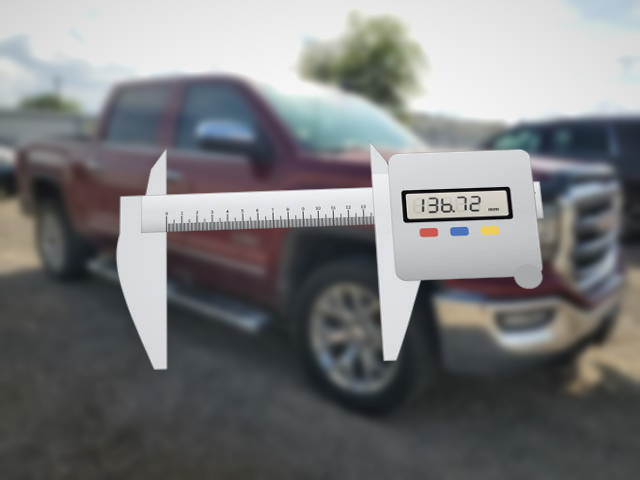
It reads value=136.72 unit=mm
